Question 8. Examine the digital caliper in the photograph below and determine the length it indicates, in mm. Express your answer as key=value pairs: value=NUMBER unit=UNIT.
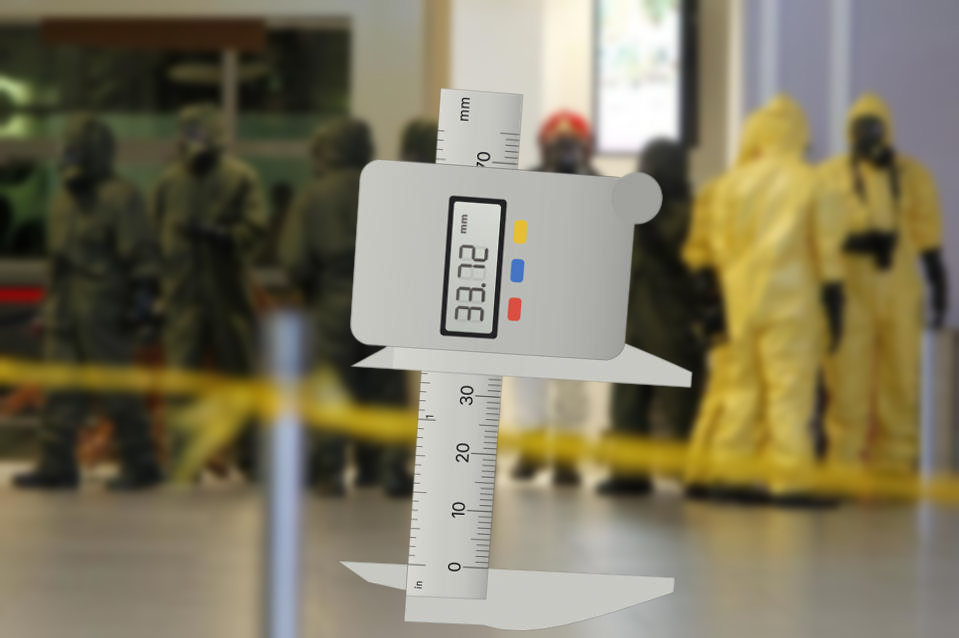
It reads value=33.72 unit=mm
